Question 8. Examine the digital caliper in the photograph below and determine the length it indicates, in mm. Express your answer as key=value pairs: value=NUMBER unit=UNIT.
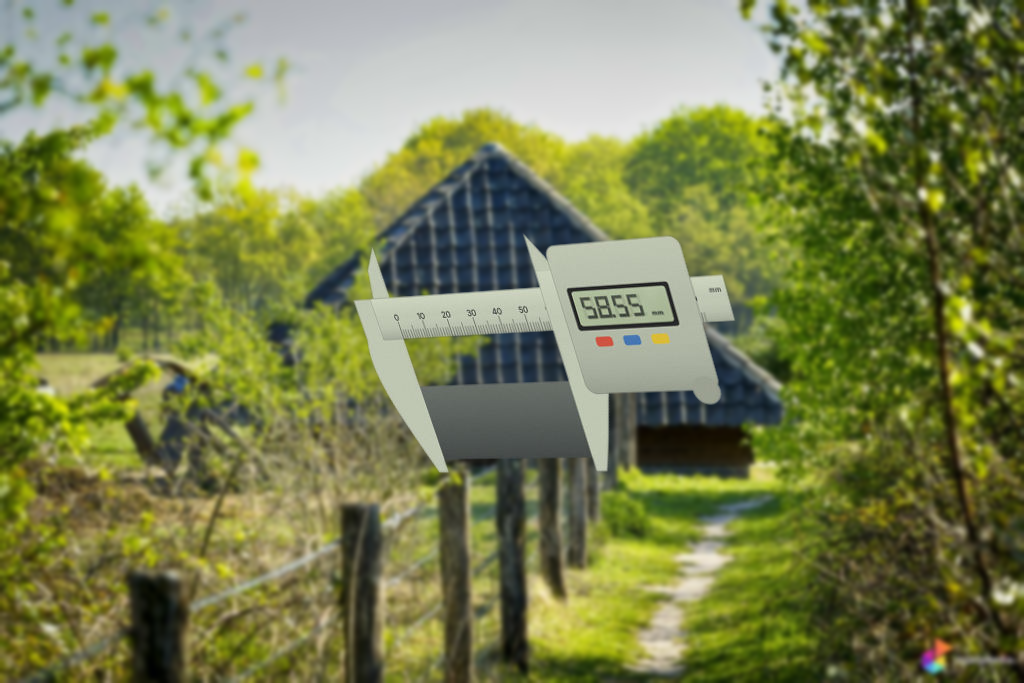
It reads value=58.55 unit=mm
